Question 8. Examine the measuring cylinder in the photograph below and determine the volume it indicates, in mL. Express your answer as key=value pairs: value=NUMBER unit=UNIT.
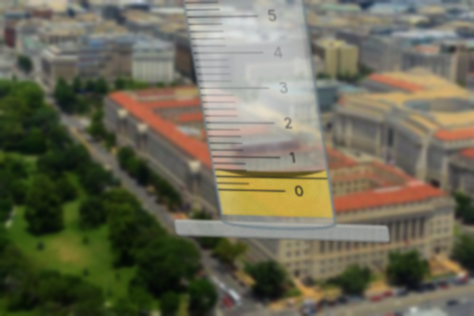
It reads value=0.4 unit=mL
